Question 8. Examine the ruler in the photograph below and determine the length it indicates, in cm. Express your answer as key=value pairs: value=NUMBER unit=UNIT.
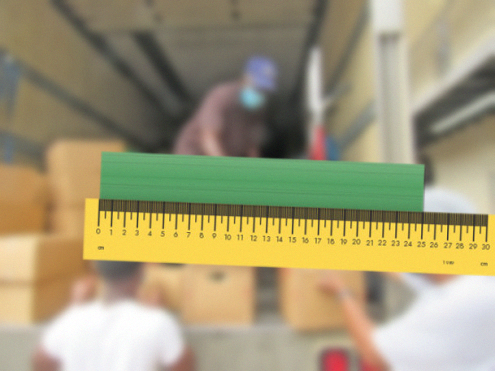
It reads value=25 unit=cm
